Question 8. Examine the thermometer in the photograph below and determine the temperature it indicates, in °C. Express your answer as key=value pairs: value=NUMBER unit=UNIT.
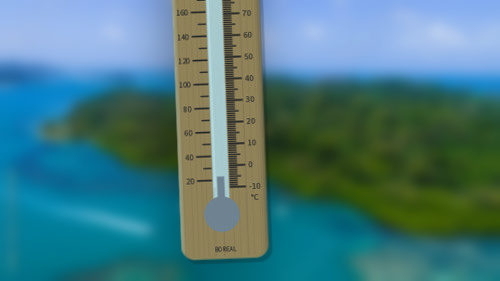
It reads value=-5 unit=°C
